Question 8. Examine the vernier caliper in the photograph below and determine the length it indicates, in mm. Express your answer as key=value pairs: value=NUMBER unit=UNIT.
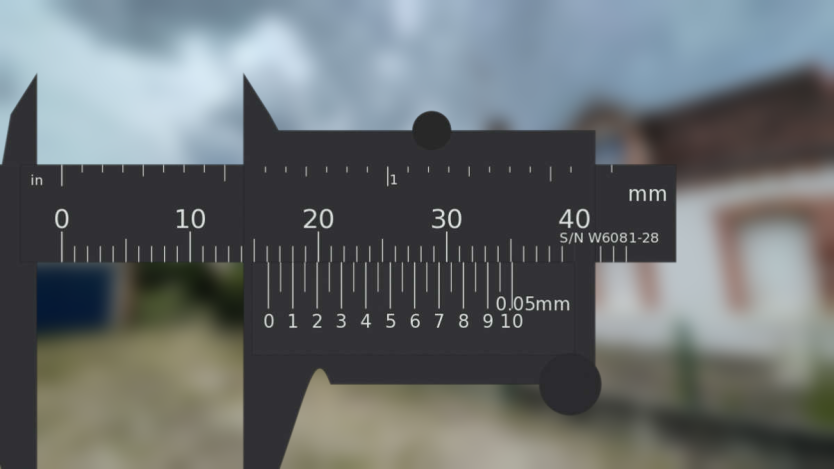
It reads value=16.1 unit=mm
